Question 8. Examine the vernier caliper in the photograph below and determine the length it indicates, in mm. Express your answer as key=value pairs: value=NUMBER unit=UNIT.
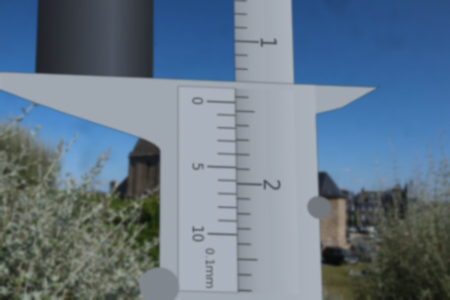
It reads value=14.4 unit=mm
